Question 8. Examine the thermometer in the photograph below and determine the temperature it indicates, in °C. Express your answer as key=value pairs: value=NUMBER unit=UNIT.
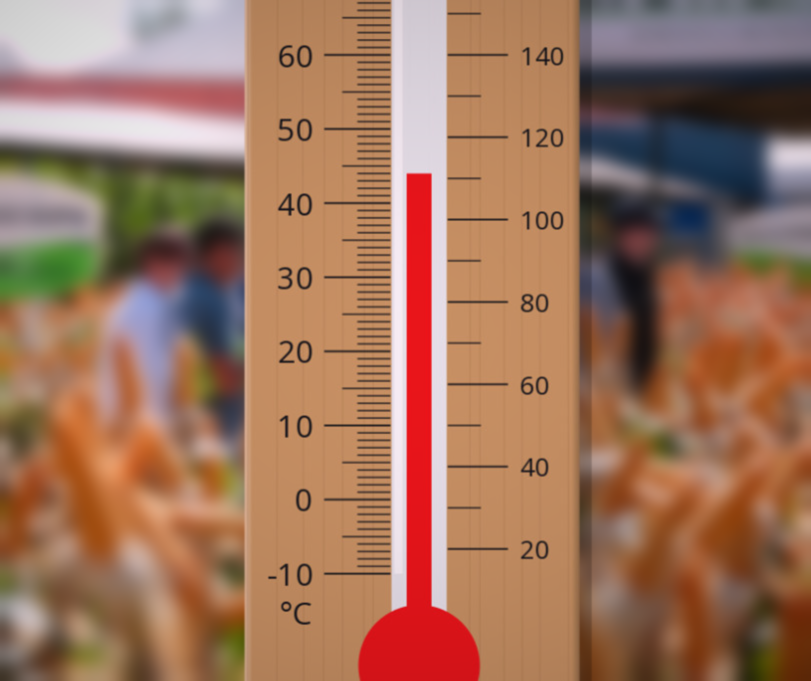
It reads value=44 unit=°C
